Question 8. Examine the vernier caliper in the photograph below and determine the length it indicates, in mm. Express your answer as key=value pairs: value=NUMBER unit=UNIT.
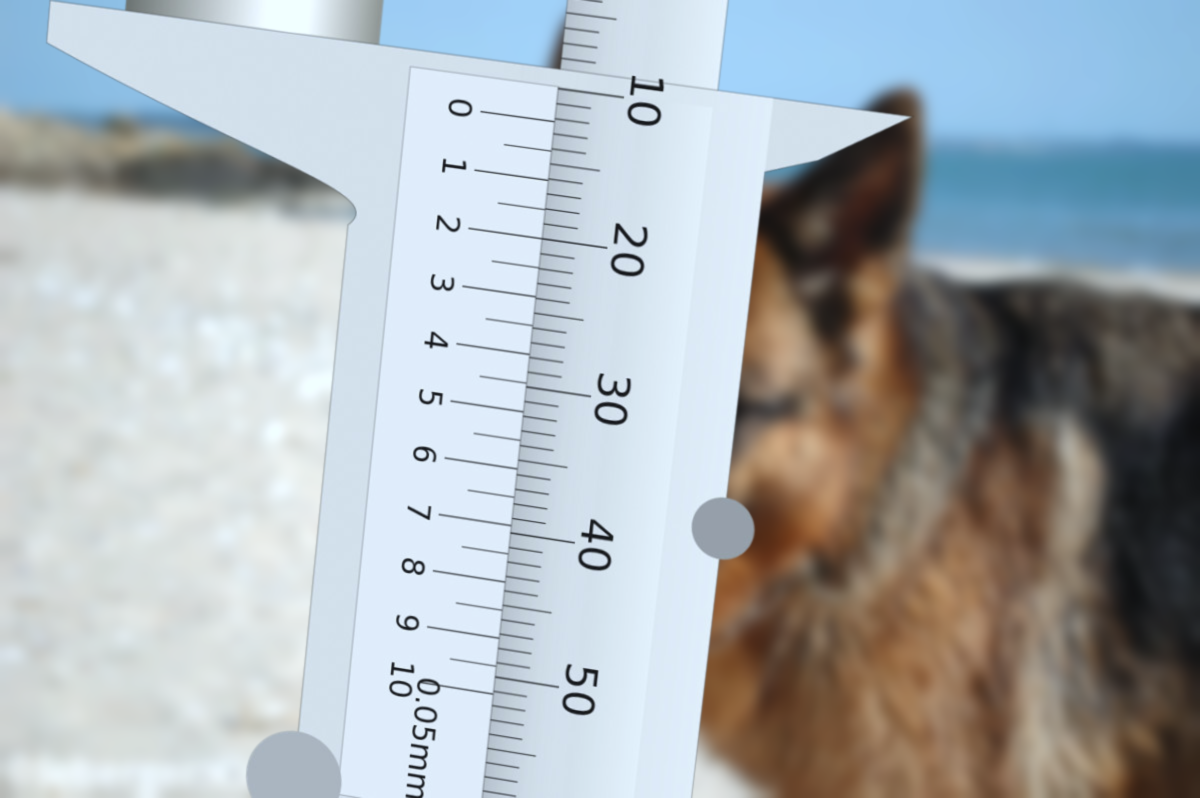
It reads value=12.2 unit=mm
